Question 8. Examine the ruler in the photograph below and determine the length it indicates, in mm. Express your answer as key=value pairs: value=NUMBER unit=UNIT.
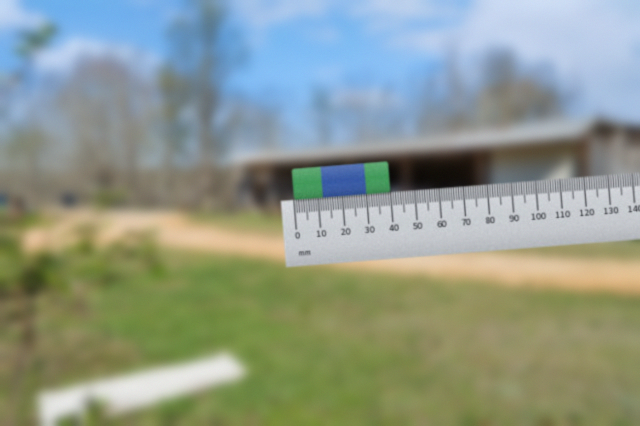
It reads value=40 unit=mm
